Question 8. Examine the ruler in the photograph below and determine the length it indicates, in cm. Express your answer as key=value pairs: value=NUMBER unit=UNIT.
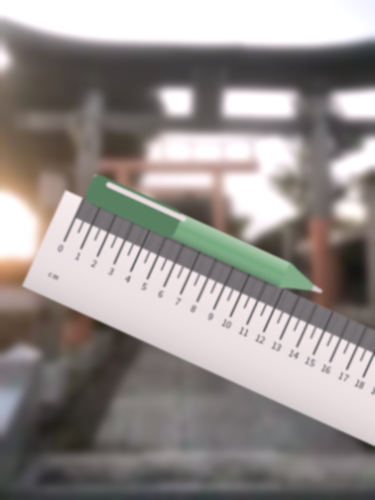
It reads value=14 unit=cm
